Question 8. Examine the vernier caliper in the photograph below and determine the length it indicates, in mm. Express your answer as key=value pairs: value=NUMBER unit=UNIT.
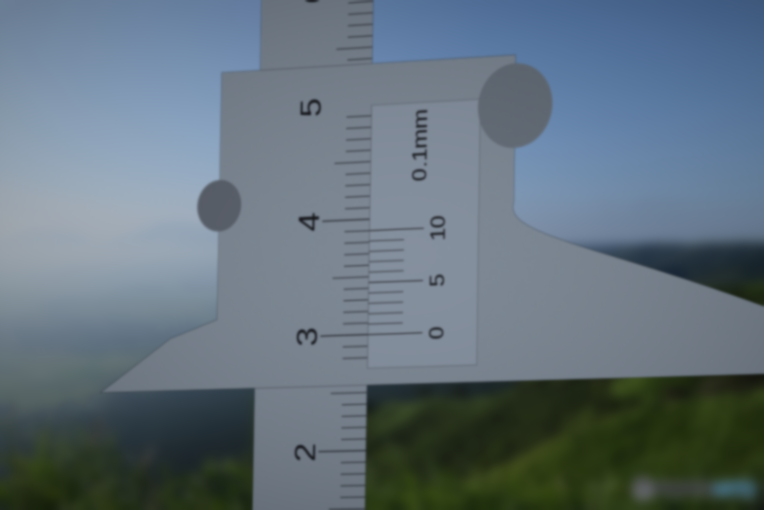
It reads value=30.0 unit=mm
